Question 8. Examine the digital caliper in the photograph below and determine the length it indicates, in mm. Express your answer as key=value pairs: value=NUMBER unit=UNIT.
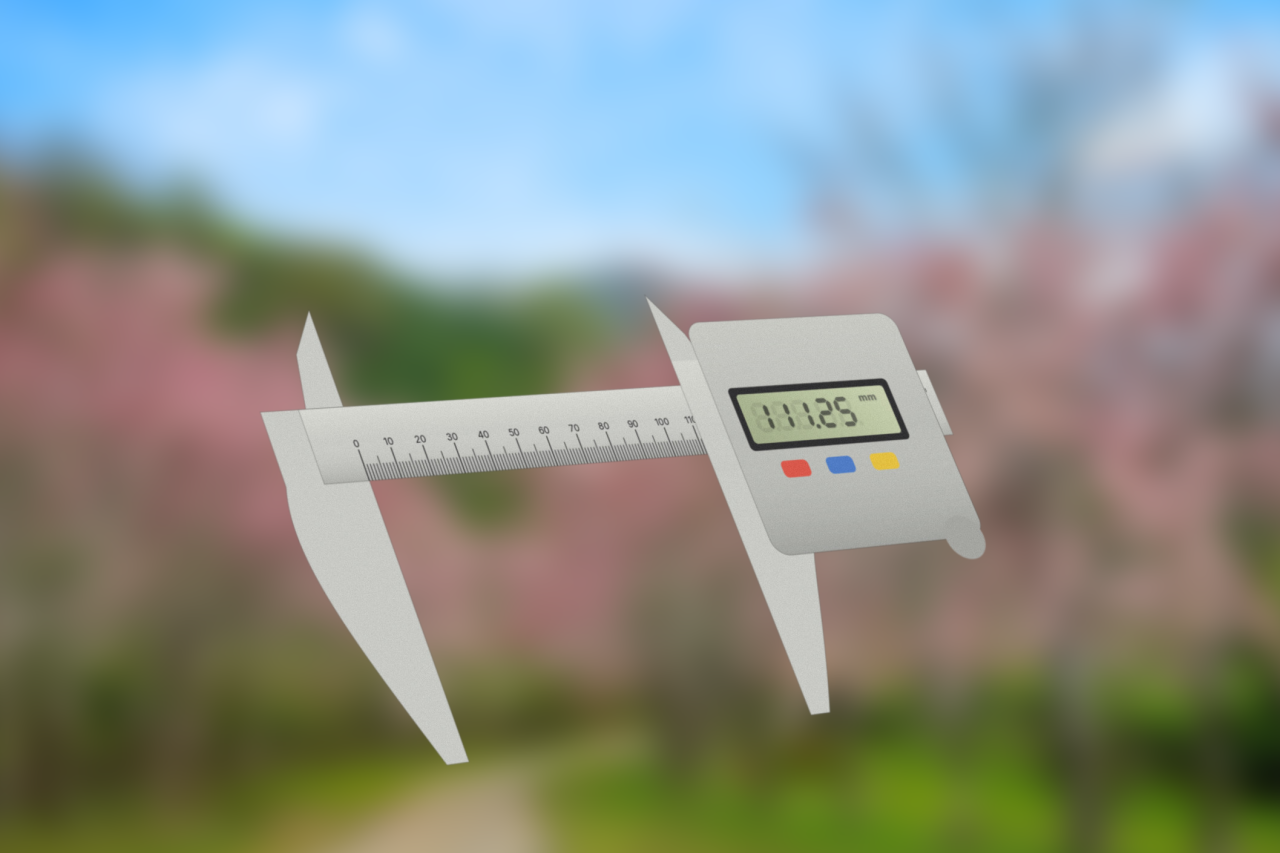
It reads value=111.25 unit=mm
